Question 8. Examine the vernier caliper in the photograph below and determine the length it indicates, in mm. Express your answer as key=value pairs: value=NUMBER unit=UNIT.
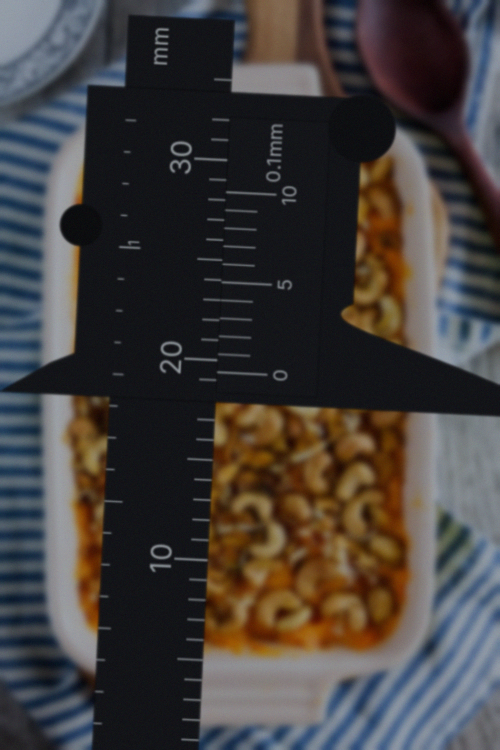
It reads value=19.4 unit=mm
